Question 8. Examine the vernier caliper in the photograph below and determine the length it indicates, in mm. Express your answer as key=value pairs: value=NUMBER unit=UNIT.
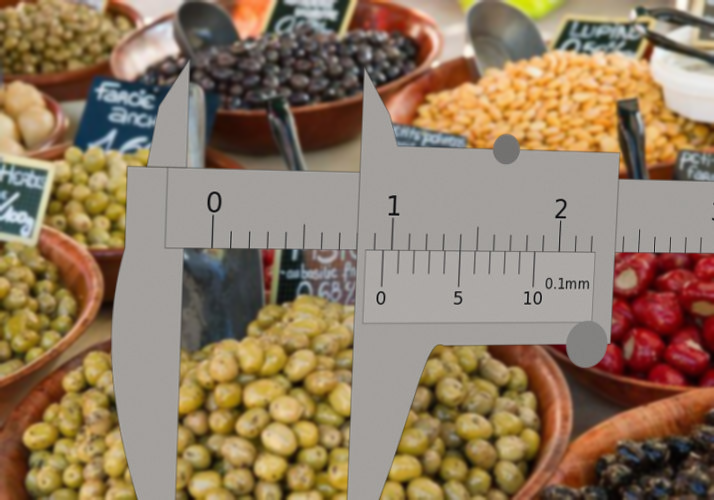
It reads value=9.5 unit=mm
